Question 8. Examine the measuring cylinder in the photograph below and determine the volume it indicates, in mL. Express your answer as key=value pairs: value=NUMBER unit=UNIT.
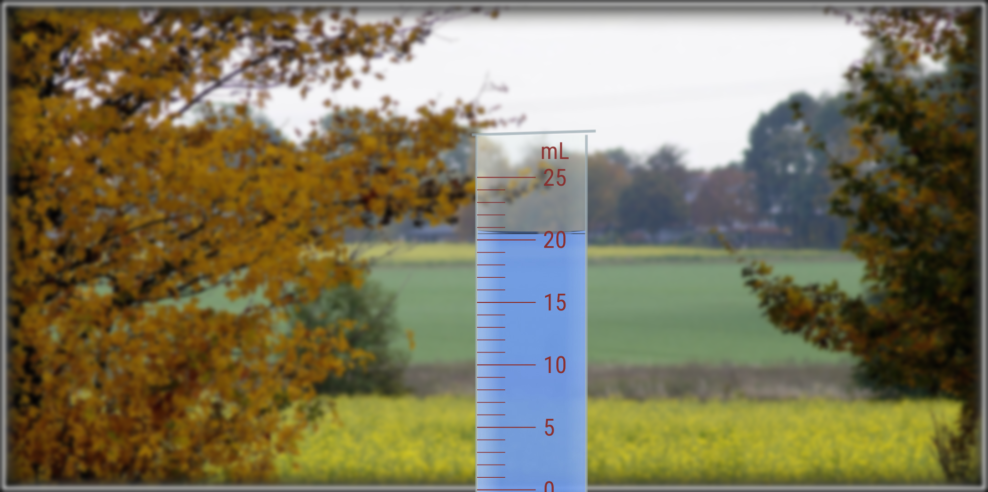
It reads value=20.5 unit=mL
